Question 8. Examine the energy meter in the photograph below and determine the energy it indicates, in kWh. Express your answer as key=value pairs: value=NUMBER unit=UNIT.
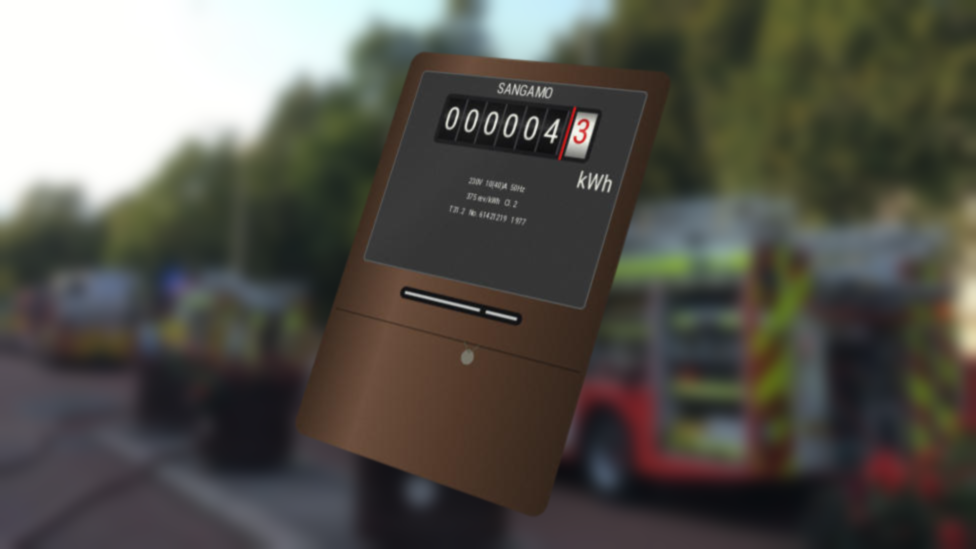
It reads value=4.3 unit=kWh
